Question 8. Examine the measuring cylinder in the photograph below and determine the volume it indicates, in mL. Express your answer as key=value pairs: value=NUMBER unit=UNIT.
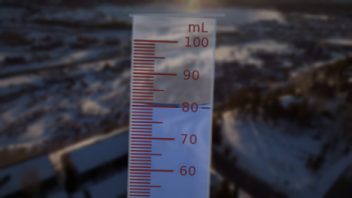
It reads value=80 unit=mL
